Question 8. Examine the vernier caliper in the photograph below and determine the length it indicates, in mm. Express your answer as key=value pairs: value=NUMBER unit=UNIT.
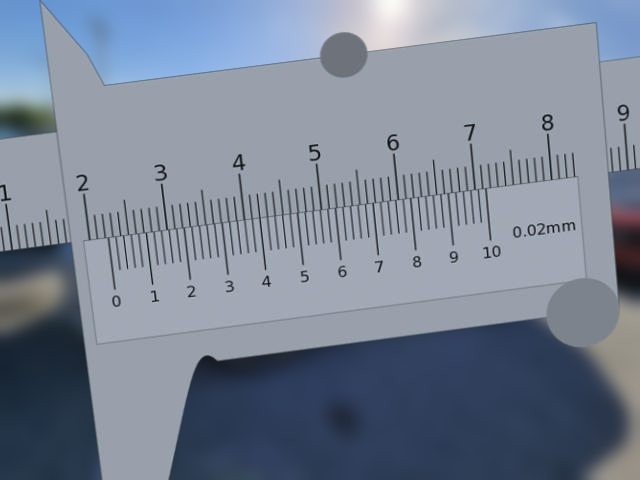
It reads value=22.4 unit=mm
